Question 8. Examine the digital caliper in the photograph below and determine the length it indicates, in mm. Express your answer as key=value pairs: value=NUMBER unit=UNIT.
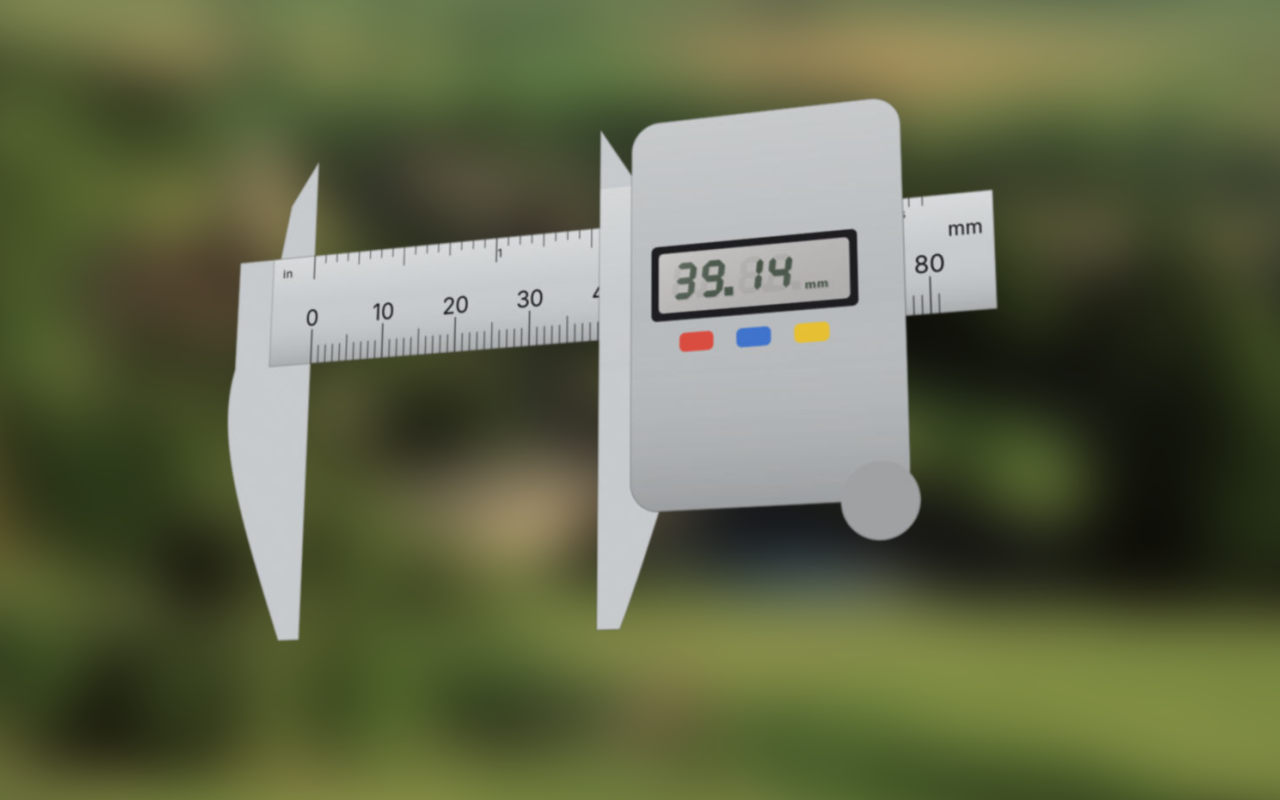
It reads value=39.14 unit=mm
